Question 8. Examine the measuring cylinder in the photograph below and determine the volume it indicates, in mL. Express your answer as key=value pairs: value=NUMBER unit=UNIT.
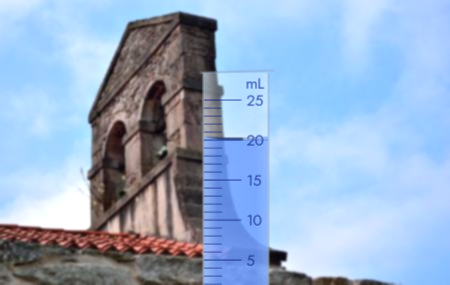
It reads value=20 unit=mL
